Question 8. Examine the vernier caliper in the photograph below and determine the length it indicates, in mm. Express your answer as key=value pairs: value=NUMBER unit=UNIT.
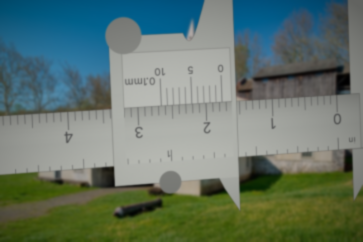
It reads value=17.6 unit=mm
